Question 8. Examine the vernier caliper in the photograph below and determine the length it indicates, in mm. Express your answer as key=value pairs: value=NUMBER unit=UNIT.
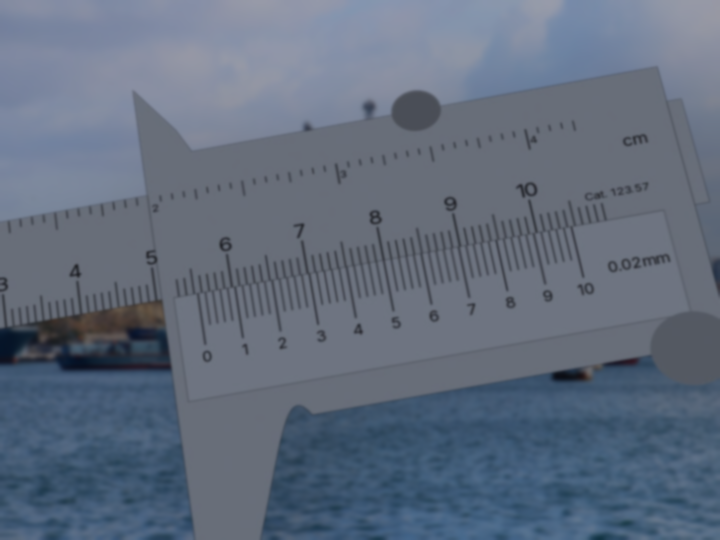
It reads value=55.5 unit=mm
